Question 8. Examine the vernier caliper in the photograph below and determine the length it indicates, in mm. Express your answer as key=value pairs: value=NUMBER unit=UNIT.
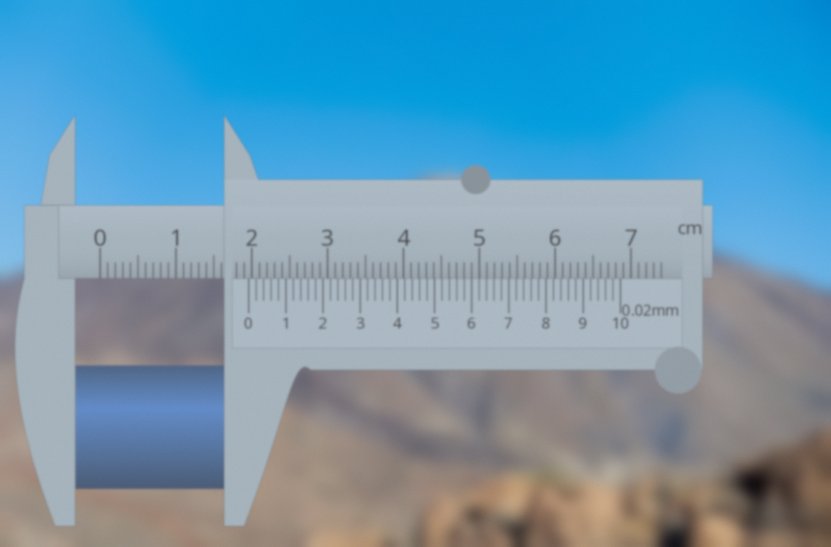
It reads value=19.6 unit=mm
